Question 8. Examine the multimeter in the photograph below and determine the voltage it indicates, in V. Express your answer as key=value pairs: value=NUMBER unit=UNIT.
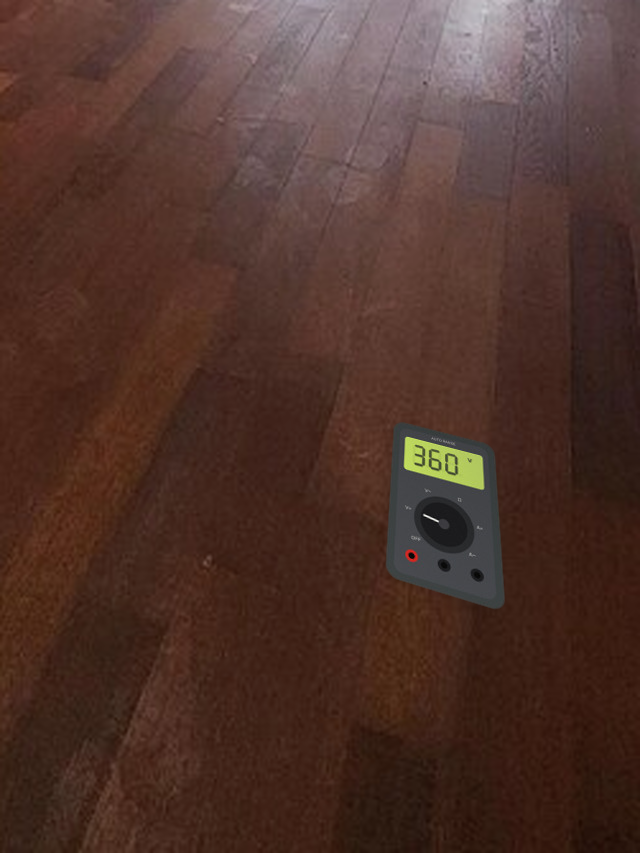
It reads value=360 unit=V
